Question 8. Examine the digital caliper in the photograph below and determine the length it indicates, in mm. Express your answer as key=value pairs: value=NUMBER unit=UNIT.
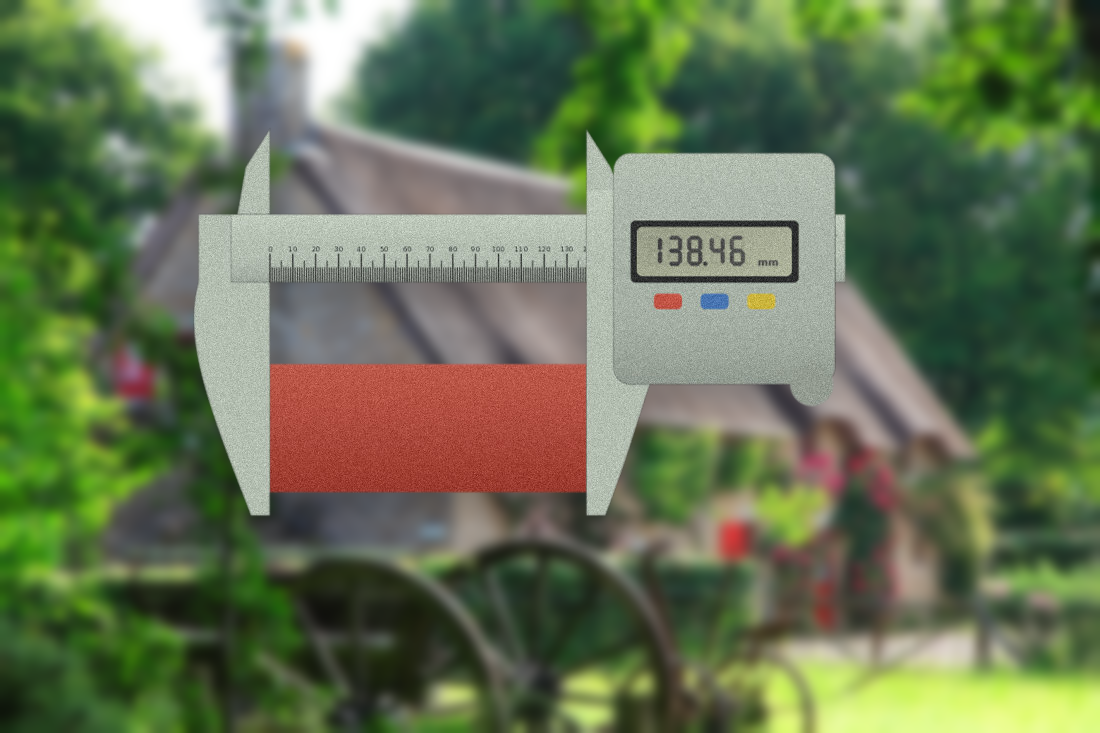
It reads value=138.46 unit=mm
